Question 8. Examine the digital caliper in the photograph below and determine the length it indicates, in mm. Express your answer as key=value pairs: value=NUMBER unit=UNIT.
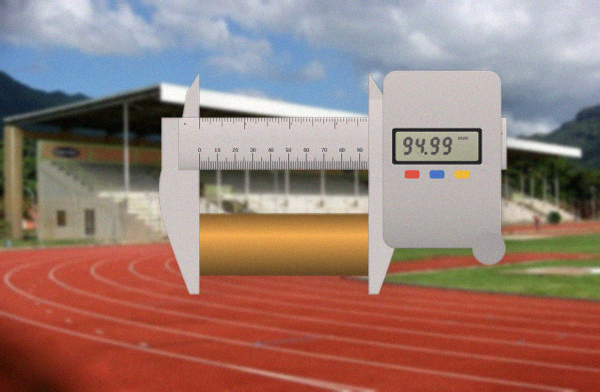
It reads value=94.99 unit=mm
